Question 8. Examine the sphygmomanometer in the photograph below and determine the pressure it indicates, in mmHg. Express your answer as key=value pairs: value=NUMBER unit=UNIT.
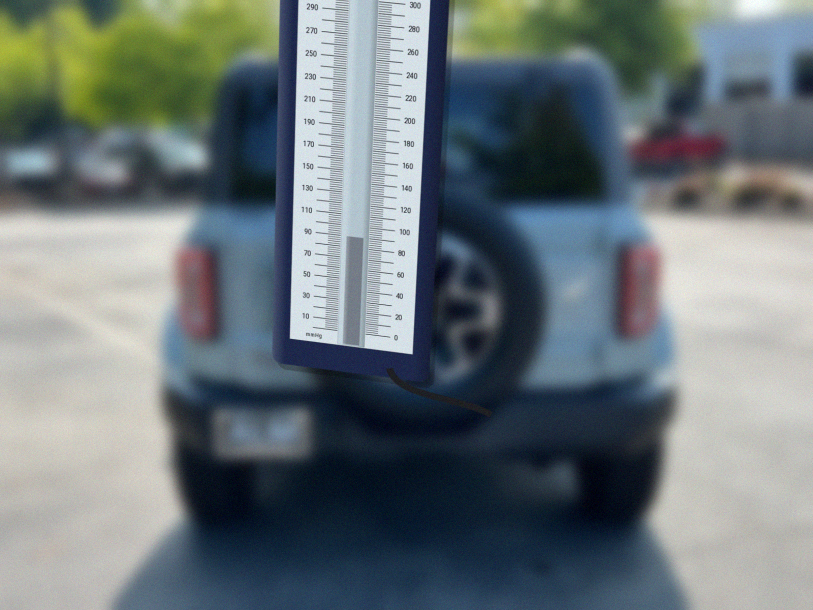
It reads value=90 unit=mmHg
